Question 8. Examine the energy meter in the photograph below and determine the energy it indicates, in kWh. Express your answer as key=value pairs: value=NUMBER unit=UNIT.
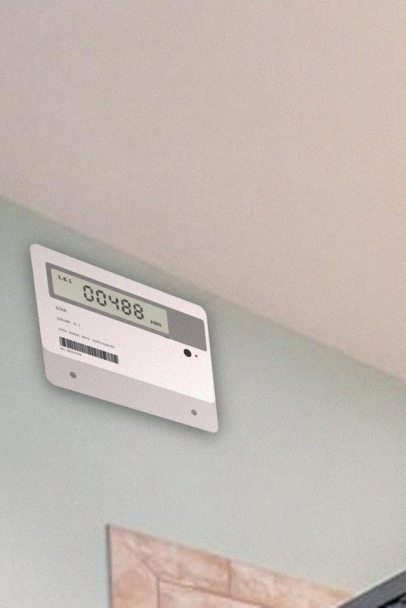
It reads value=488 unit=kWh
